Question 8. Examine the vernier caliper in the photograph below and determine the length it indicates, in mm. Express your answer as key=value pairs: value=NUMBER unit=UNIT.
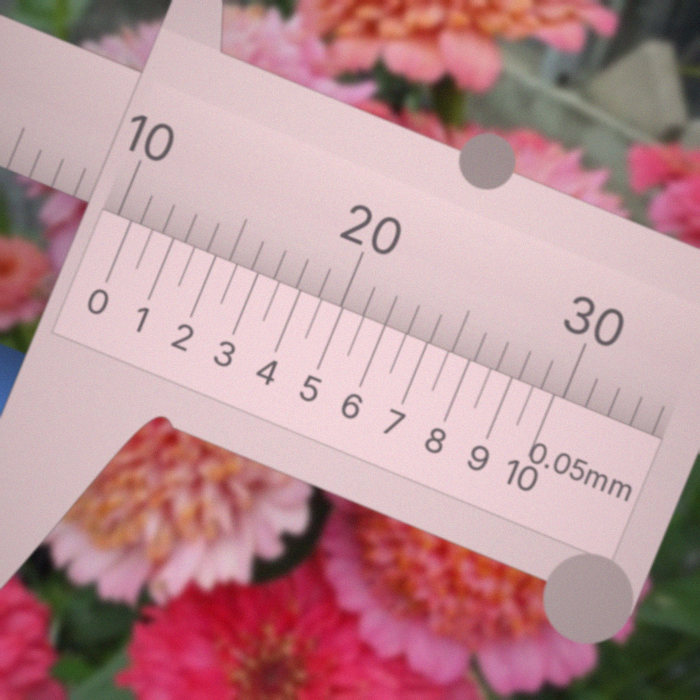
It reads value=10.6 unit=mm
